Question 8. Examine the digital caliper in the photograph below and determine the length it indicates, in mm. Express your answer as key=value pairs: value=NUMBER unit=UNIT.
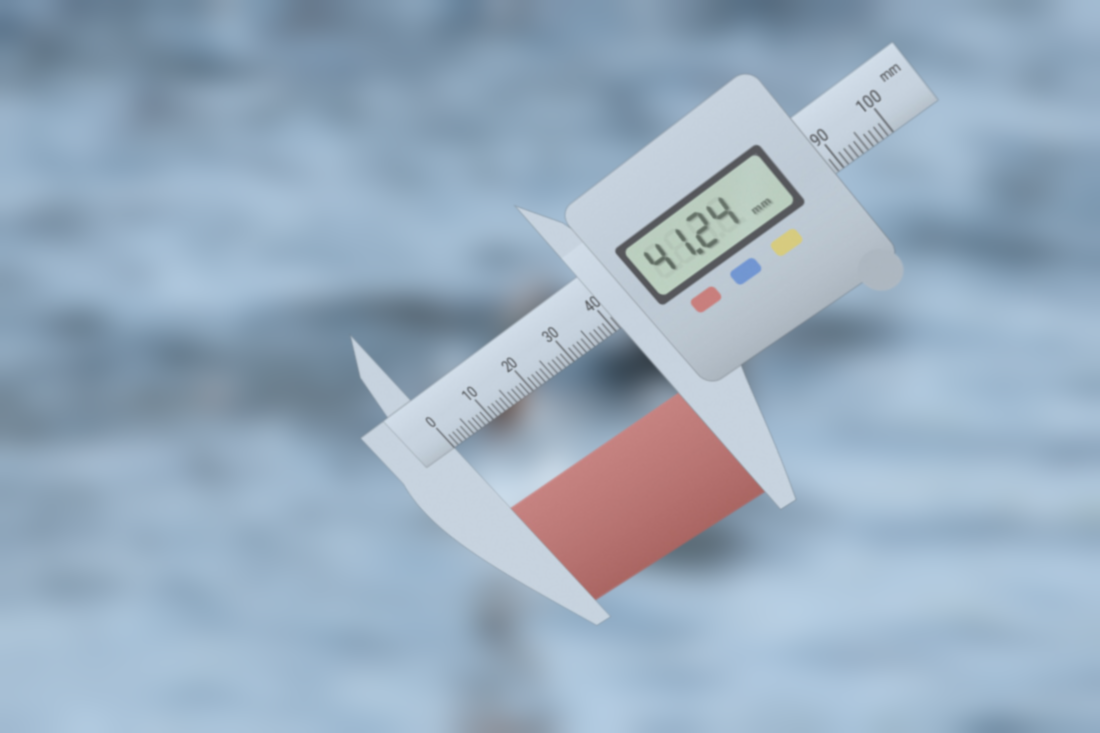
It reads value=41.24 unit=mm
